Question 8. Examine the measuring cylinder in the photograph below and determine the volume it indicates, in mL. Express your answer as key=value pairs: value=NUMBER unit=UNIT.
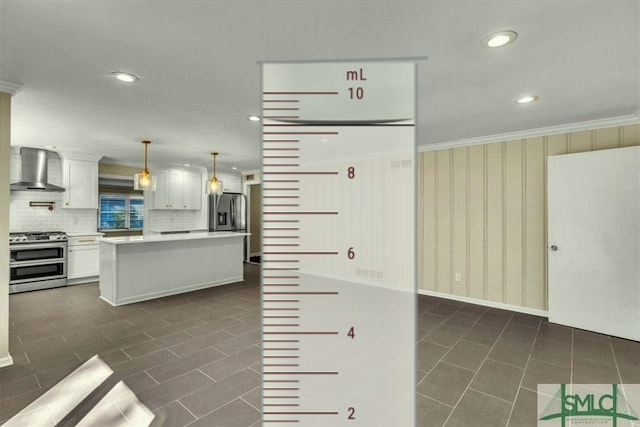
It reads value=9.2 unit=mL
